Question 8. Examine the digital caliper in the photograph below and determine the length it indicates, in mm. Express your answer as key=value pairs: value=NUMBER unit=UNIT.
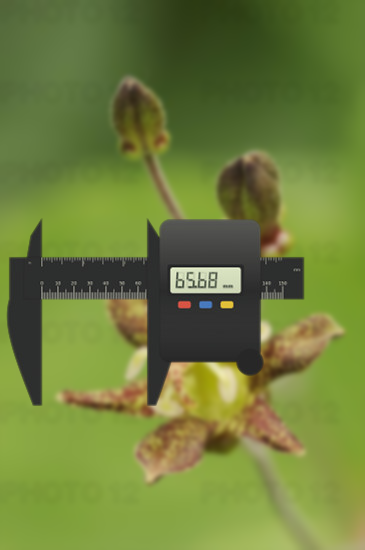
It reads value=65.68 unit=mm
